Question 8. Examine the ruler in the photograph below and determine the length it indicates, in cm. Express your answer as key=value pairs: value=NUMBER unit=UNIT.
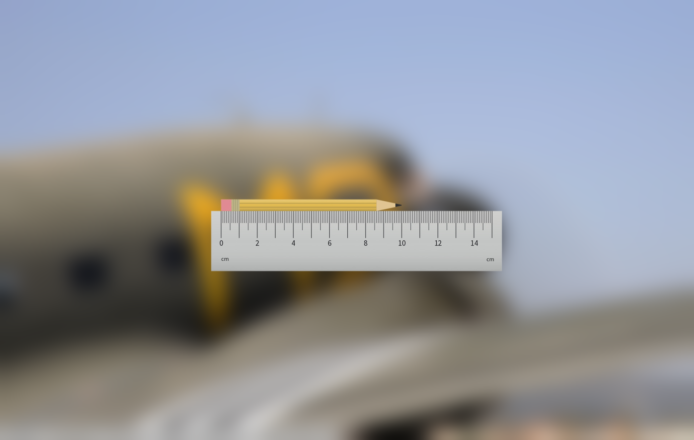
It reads value=10 unit=cm
